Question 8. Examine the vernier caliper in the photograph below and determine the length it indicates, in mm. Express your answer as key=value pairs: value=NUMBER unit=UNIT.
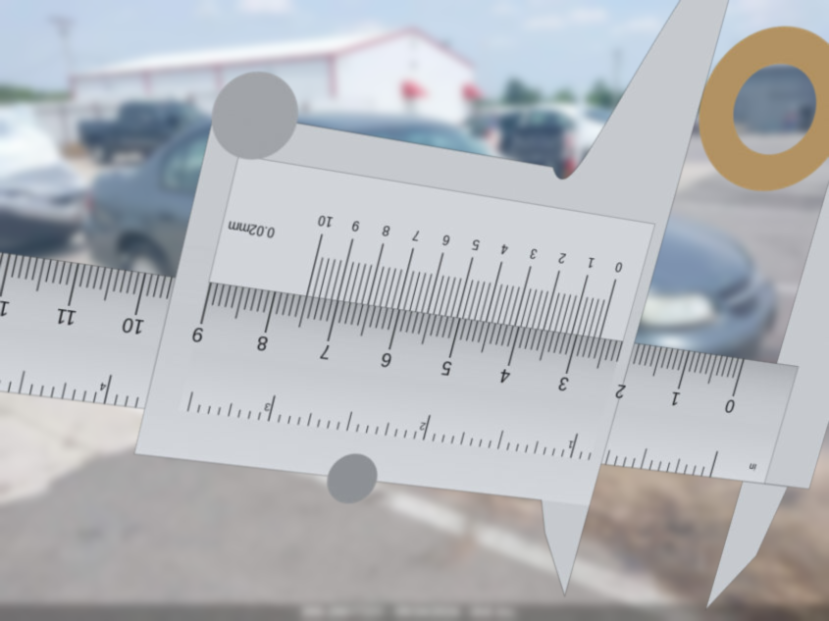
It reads value=26.0 unit=mm
